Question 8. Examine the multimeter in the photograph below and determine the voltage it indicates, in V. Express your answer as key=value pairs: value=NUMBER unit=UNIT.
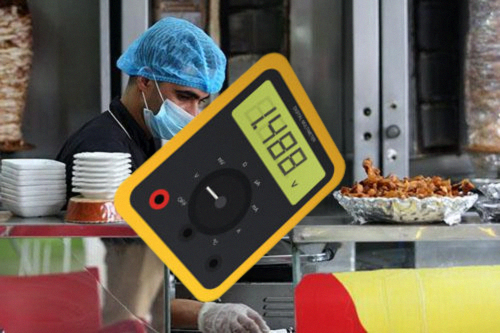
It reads value=1.488 unit=V
